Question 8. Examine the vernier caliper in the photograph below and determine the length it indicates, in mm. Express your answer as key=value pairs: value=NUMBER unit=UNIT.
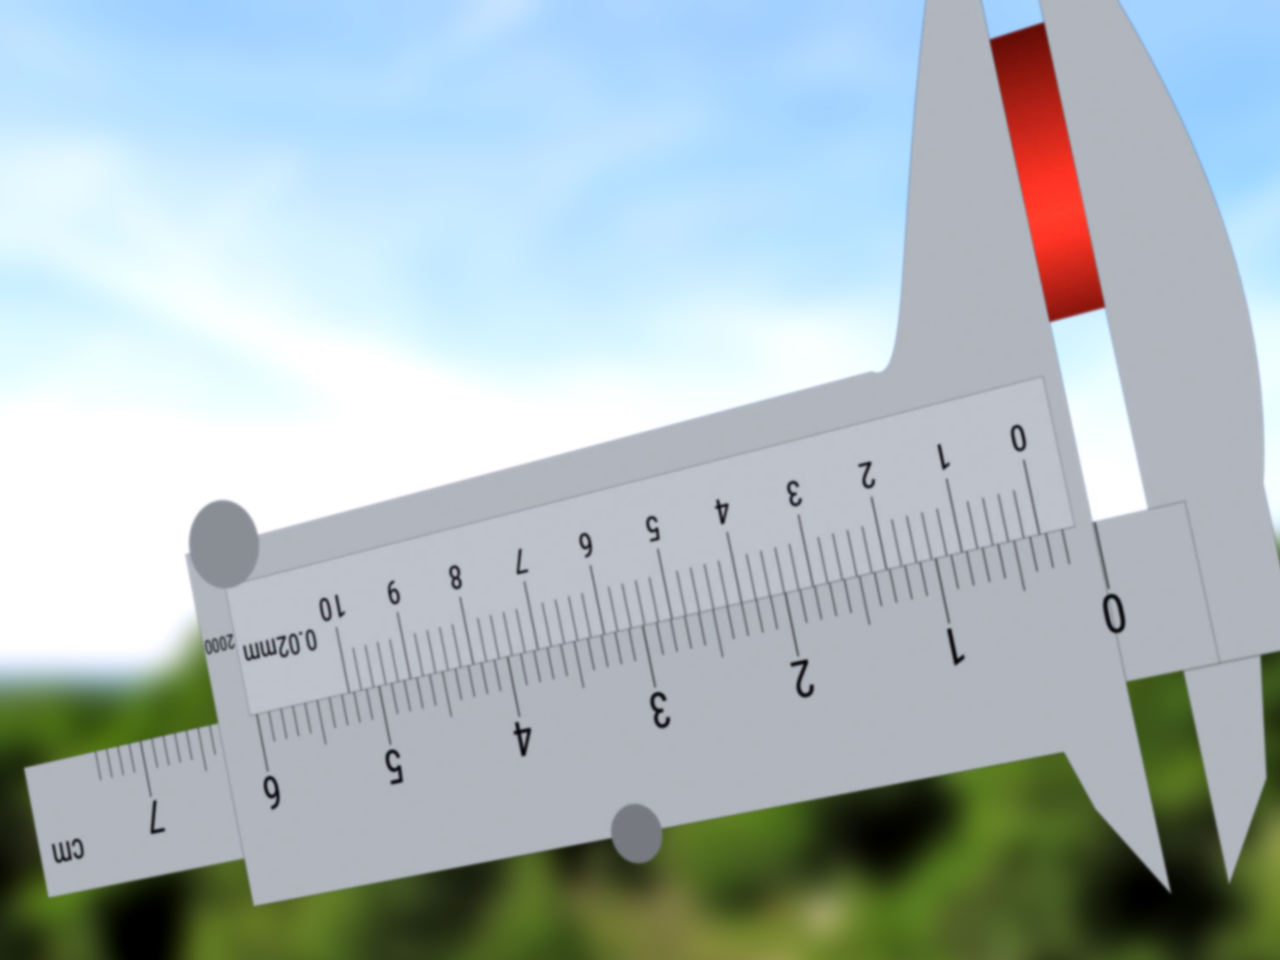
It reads value=3.4 unit=mm
